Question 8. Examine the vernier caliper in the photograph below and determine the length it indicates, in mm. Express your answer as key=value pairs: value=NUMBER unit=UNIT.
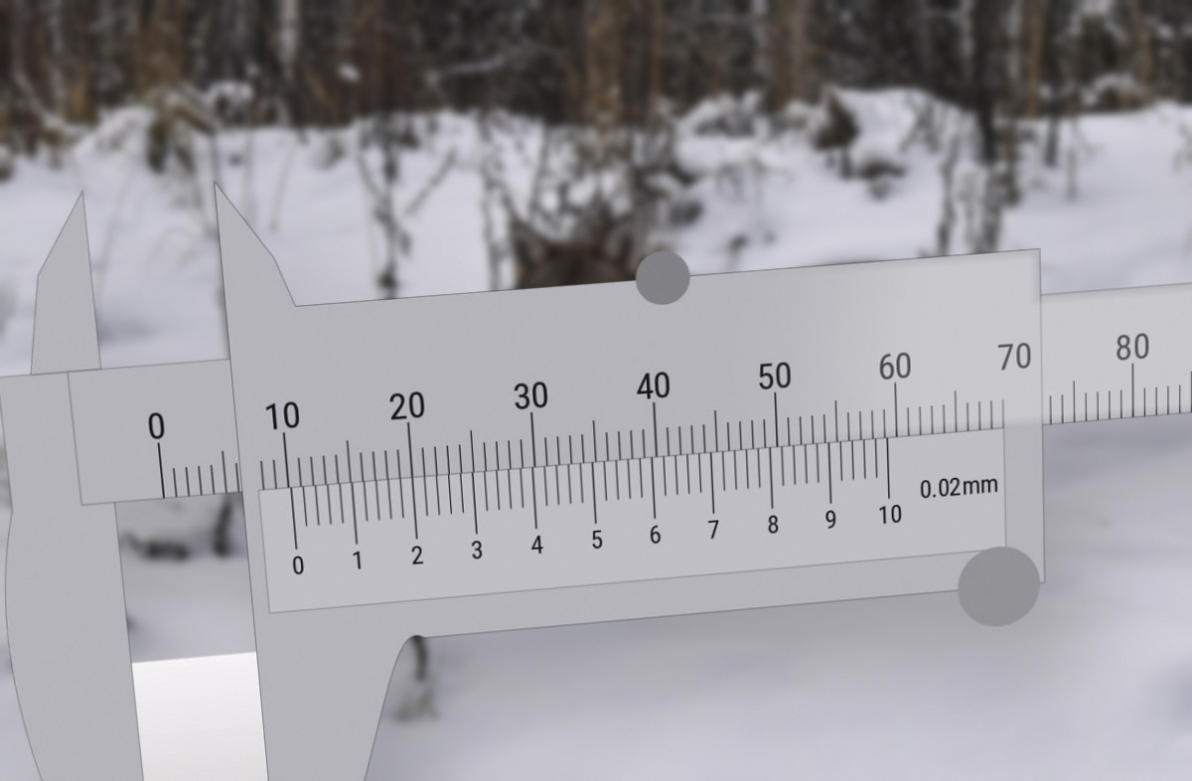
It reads value=10.2 unit=mm
